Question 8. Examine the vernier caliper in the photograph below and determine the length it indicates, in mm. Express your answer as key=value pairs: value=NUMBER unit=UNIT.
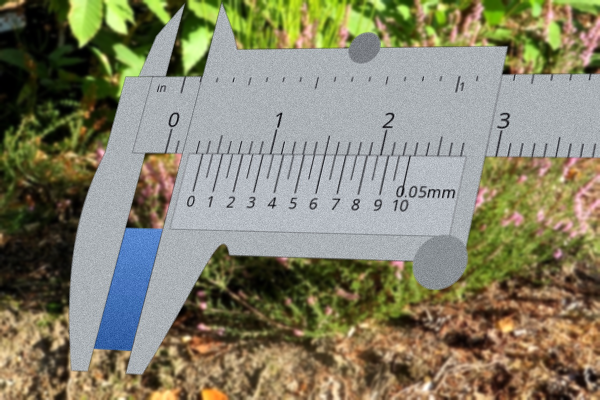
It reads value=3.6 unit=mm
